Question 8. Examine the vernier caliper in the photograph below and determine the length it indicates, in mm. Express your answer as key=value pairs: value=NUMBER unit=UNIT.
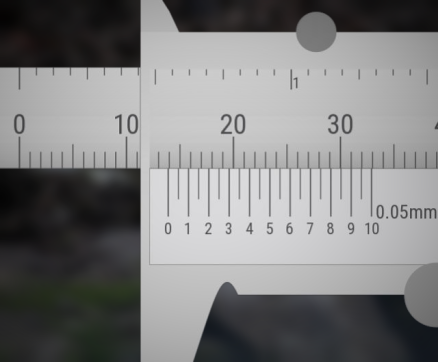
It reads value=13.9 unit=mm
